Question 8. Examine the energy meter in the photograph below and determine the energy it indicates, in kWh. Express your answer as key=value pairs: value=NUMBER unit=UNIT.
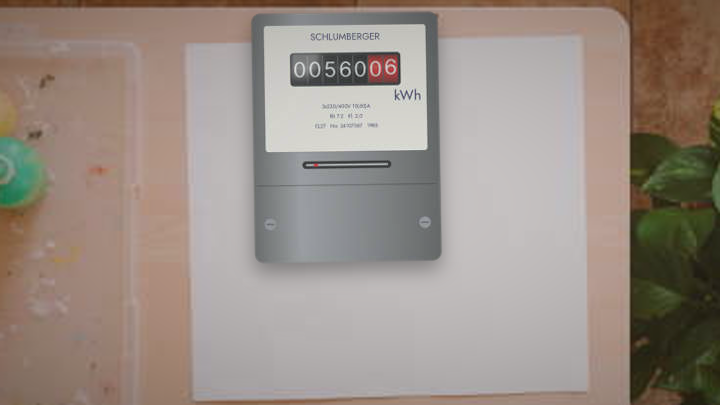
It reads value=560.06 unit=kWh
